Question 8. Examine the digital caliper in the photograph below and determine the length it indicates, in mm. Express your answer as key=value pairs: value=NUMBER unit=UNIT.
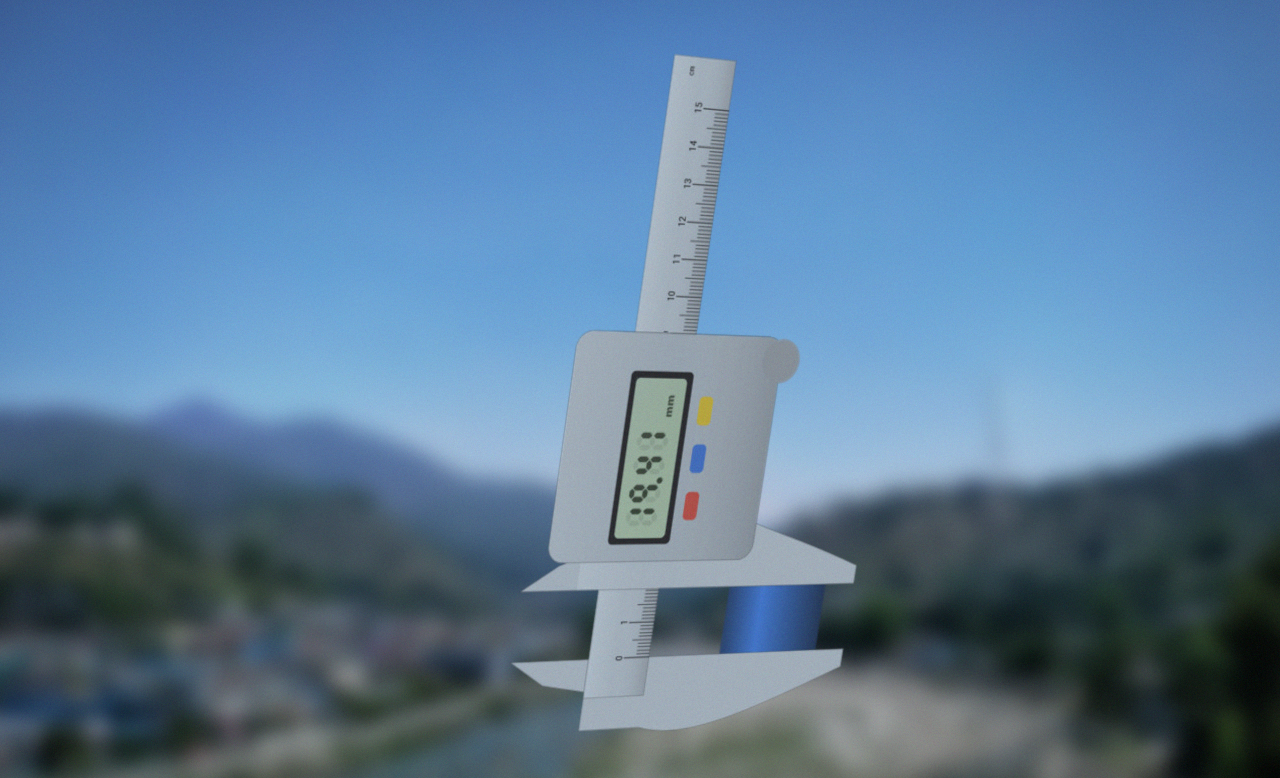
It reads value=19.41 unit=mm
